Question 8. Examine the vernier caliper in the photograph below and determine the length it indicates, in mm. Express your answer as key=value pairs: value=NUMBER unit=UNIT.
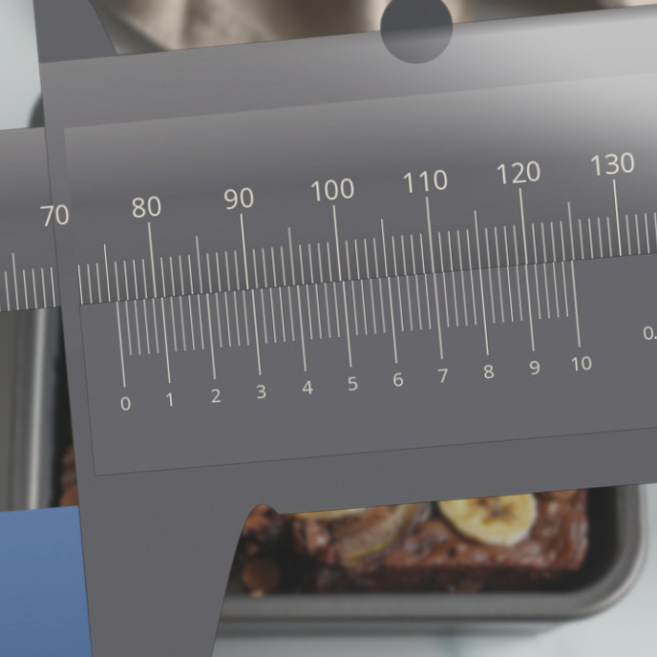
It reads value=75.8 unit=mm
